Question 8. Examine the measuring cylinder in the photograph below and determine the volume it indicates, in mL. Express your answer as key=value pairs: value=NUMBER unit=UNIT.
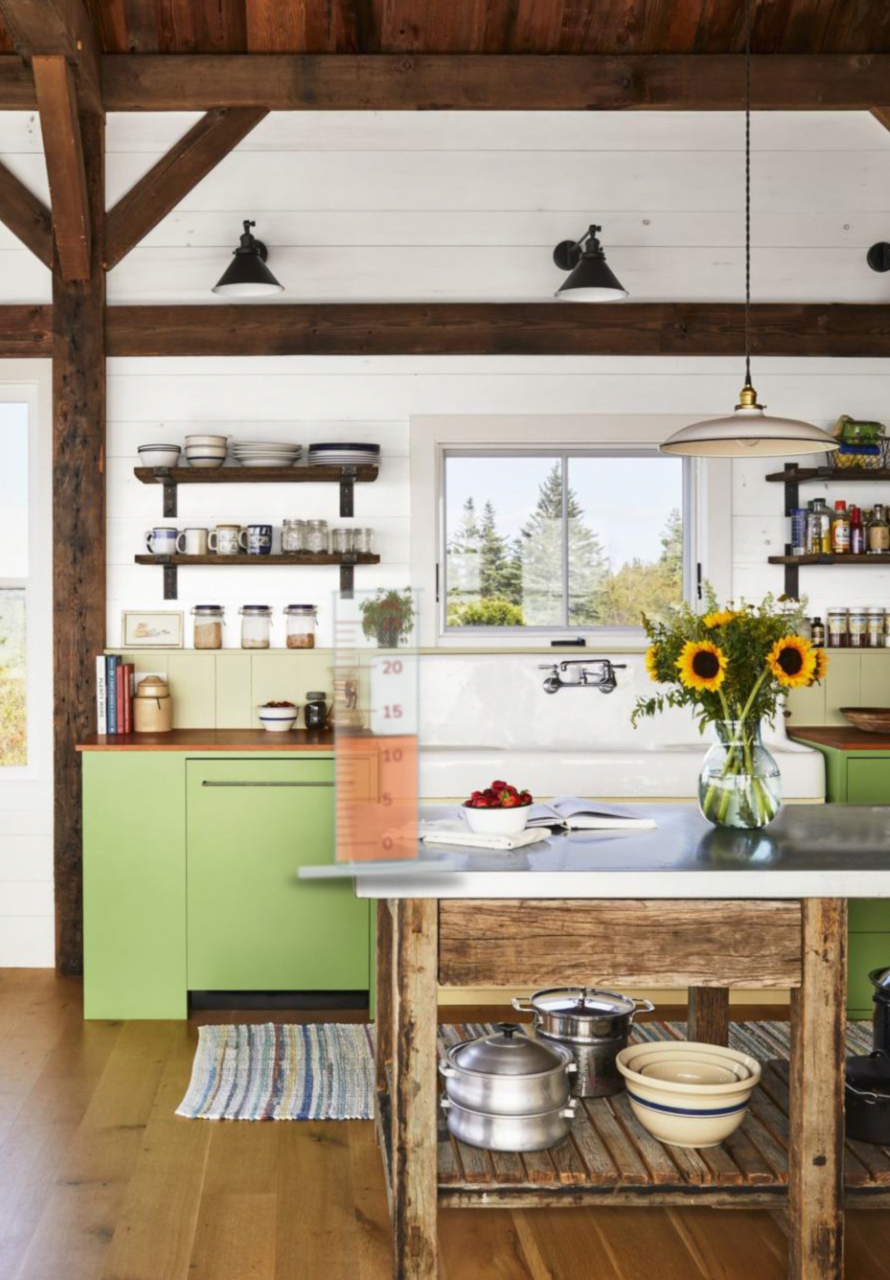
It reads value=12 unit=mL
